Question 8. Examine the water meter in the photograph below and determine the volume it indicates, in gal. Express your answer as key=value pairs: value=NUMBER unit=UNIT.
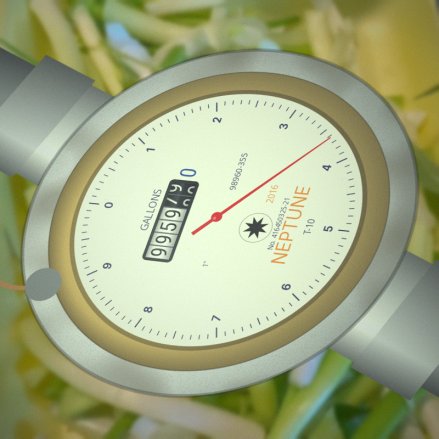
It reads value=9959793.6 unit=gal
